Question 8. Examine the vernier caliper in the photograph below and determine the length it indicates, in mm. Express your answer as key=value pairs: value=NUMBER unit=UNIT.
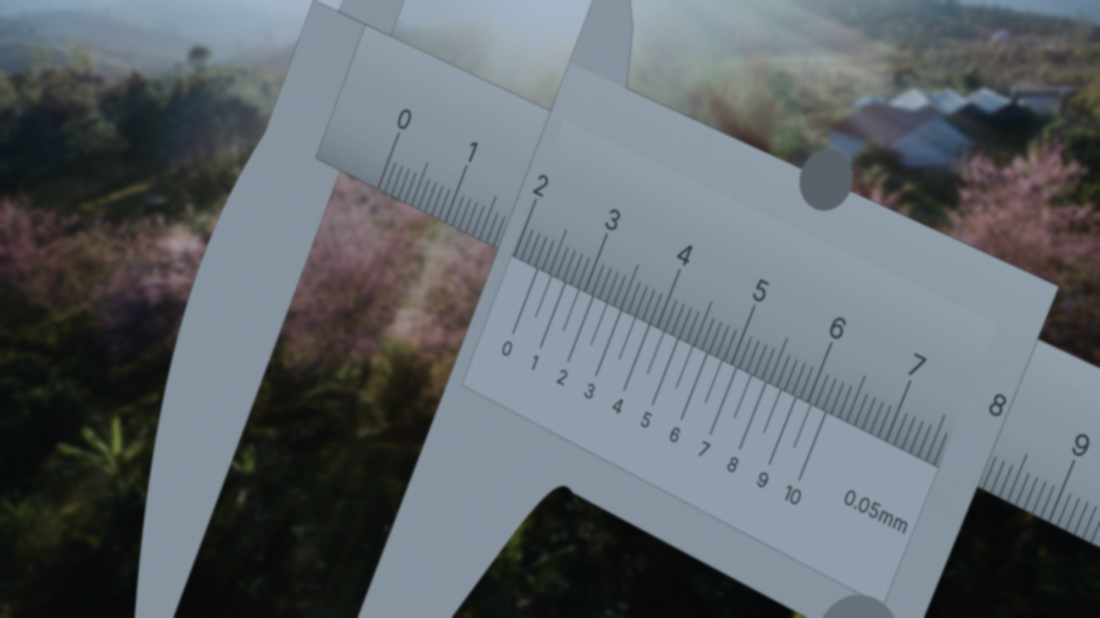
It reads value=23.4 unit=mm
